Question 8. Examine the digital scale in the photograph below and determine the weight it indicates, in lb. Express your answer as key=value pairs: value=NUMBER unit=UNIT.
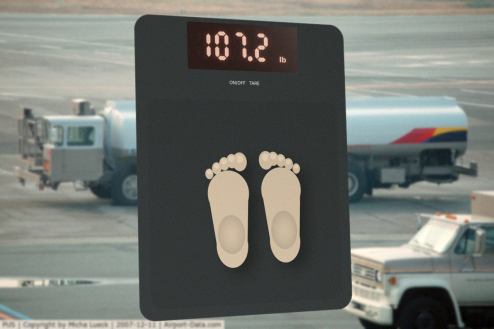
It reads value=107.2 unit=lb
